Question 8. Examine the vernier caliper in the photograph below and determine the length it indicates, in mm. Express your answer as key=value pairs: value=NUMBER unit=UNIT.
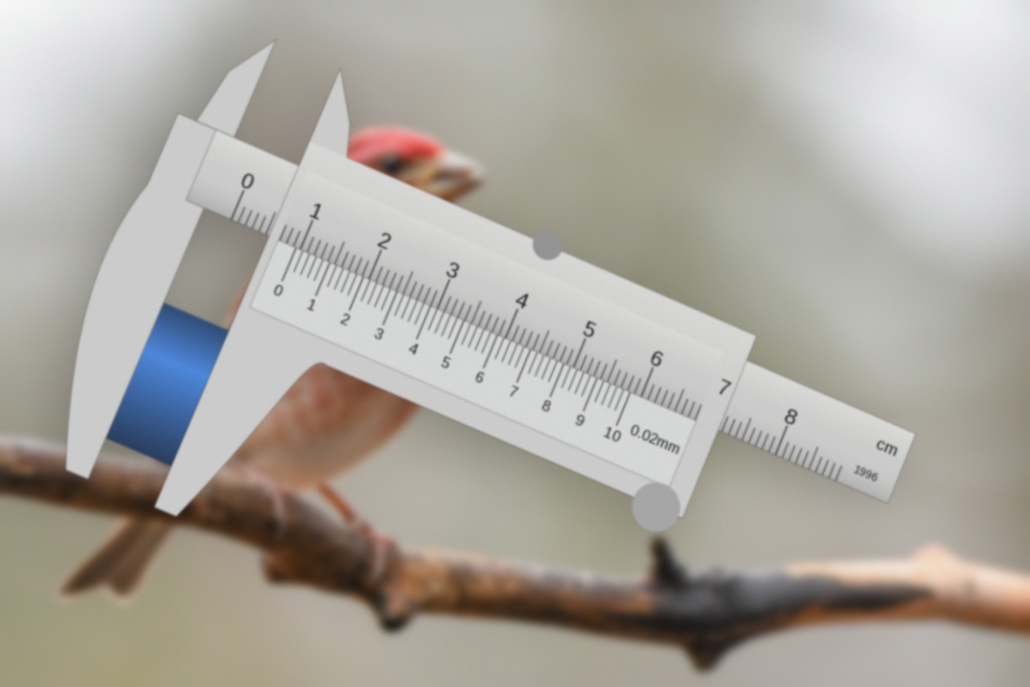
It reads value=9.4 unit=mm
